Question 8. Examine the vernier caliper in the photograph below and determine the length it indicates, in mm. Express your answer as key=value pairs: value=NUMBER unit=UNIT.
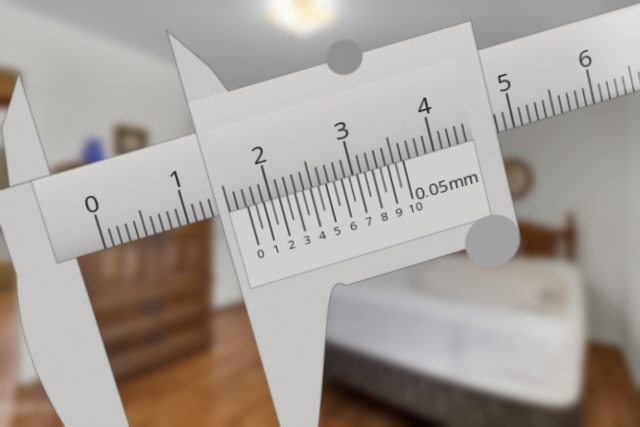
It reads value=17.2 unit=mm
